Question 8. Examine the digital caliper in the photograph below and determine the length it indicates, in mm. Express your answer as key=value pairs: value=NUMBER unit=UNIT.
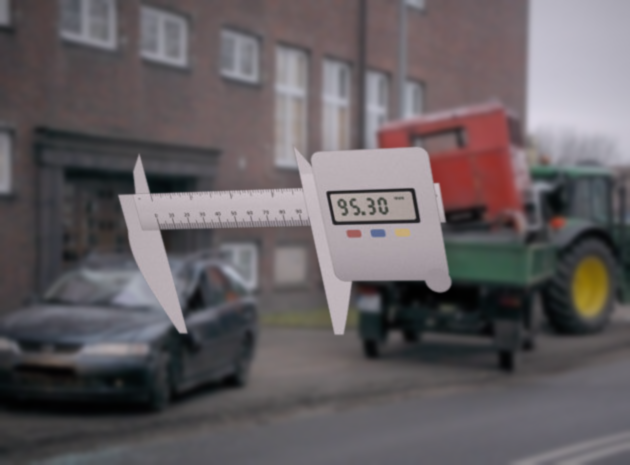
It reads value=95.30 unit=mm
